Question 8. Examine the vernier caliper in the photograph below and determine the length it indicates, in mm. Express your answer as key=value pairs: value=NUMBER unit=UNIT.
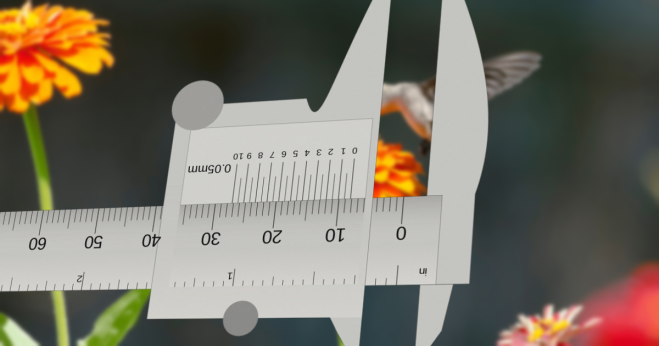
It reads value=8.2 unit=mm
